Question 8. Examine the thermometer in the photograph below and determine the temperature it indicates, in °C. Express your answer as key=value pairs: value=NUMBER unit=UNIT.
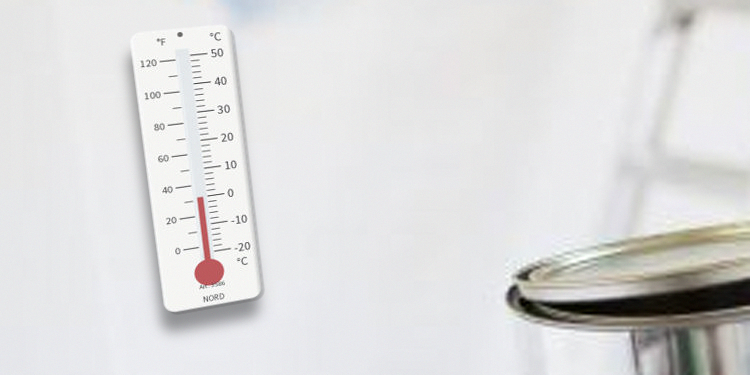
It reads value=0 unit=°C
